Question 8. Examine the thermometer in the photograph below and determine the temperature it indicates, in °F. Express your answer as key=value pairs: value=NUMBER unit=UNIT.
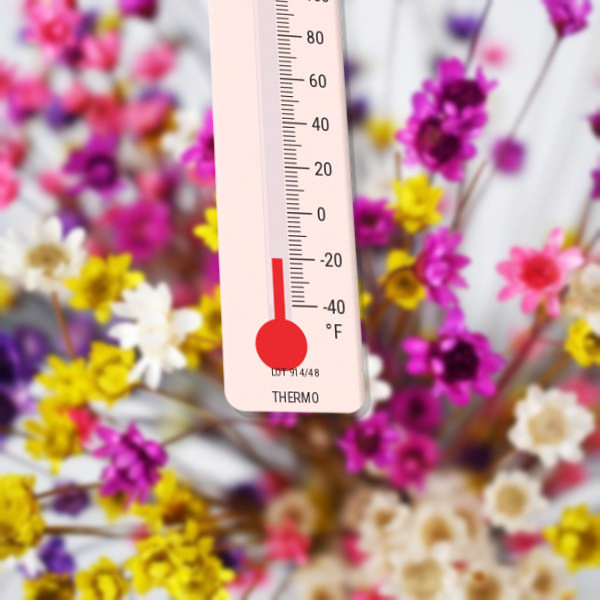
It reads value=-20 unit=°F
